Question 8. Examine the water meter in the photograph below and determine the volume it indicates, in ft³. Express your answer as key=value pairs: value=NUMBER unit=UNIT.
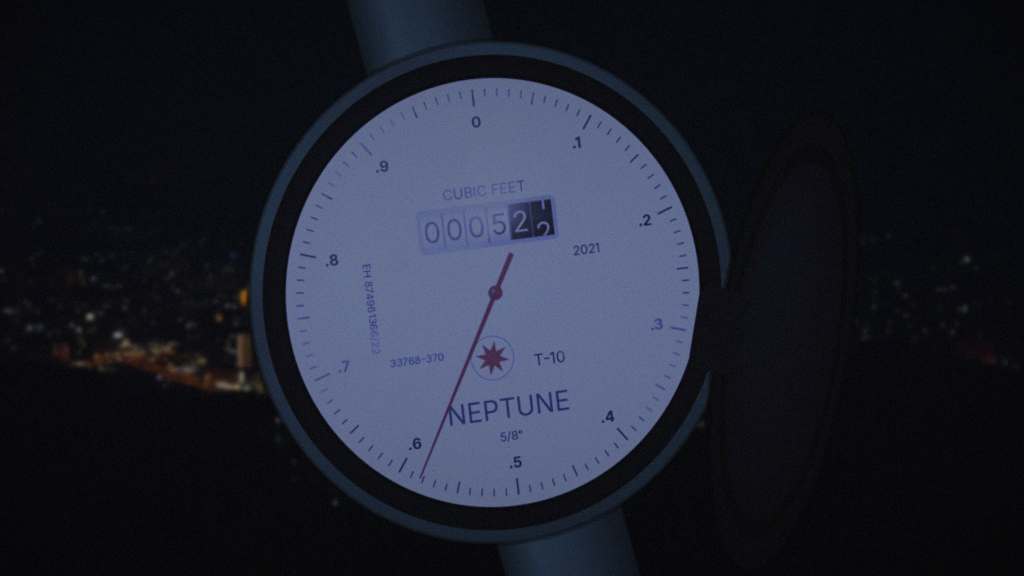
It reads value=521.58 unit=ft³
